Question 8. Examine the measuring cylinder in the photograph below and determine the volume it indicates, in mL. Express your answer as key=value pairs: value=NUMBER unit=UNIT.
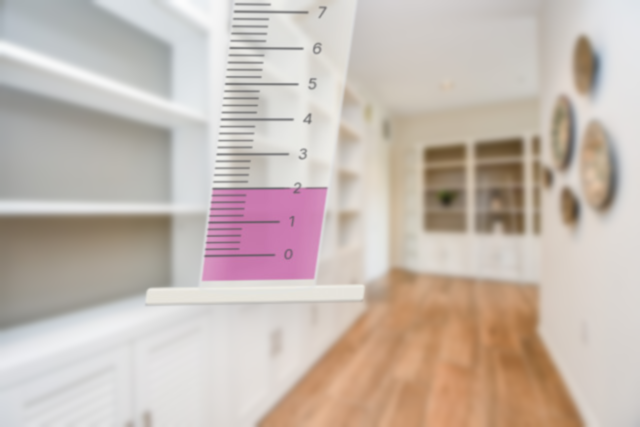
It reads value=2 unit=mL
